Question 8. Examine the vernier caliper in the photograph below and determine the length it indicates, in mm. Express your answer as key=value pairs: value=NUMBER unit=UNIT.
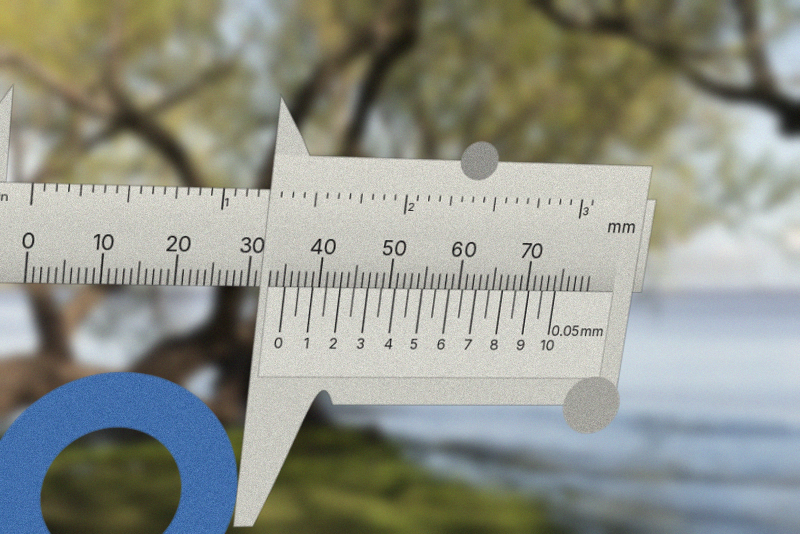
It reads value=35.2 unit=mm
